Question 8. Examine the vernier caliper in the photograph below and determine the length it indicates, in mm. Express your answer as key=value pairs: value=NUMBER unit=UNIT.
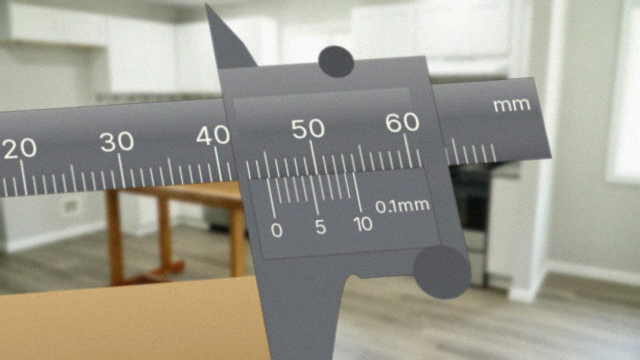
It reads value=44.8 unit=mm
